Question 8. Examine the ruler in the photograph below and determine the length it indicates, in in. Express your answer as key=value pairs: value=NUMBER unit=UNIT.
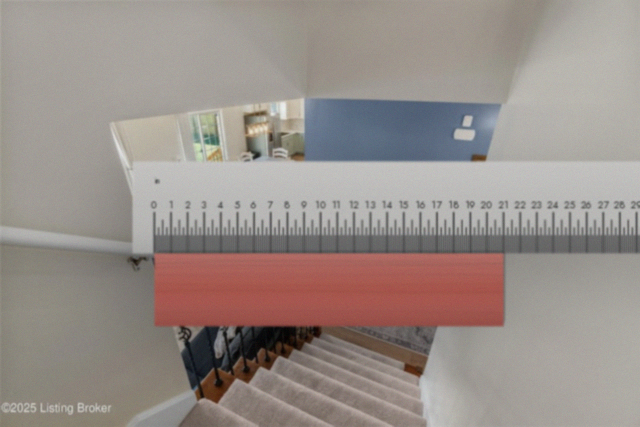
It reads value=21 unit=in
